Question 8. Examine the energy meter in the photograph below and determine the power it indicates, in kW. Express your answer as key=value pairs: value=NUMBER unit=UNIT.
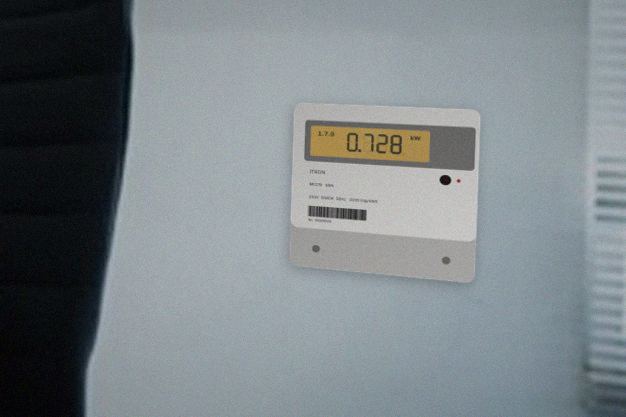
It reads value=0.728 unit=kW
